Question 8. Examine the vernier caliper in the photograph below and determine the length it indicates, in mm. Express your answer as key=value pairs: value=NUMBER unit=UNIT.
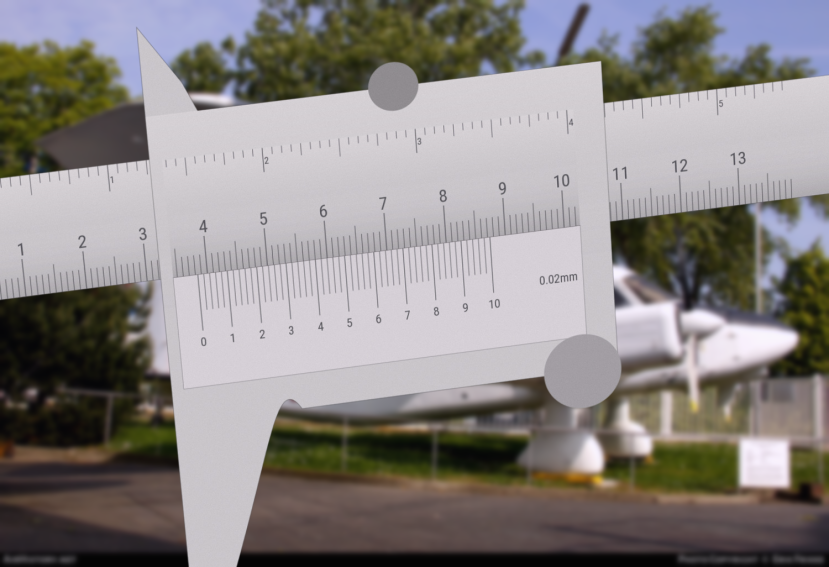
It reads value=38.4 unit=mm
